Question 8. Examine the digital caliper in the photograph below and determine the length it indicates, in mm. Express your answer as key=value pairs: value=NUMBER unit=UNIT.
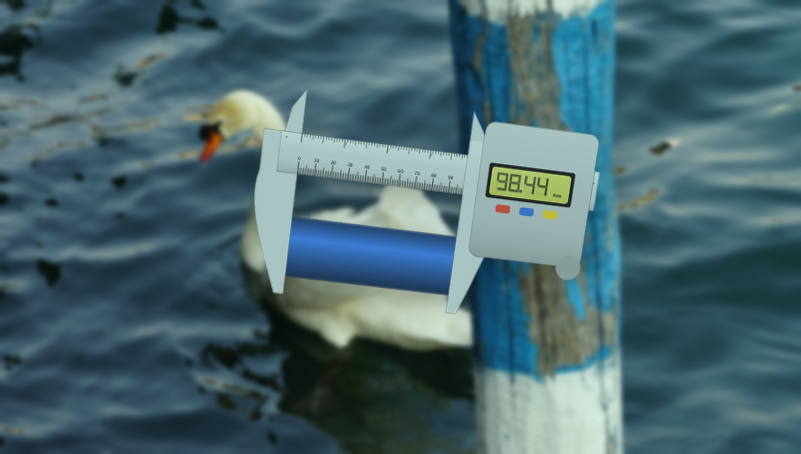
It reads value=98.44 unit=mm
